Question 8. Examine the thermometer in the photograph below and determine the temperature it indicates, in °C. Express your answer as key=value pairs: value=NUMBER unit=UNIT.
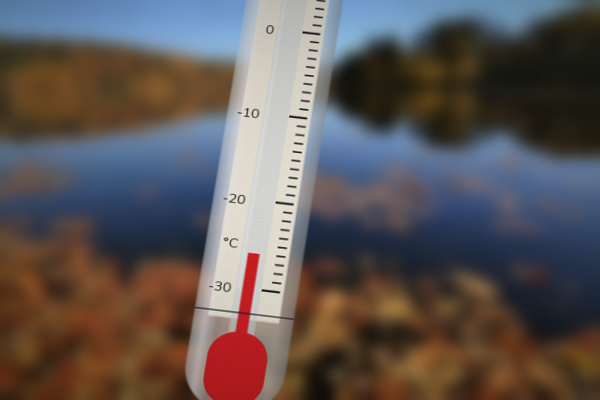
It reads value=-26 unit=°C
